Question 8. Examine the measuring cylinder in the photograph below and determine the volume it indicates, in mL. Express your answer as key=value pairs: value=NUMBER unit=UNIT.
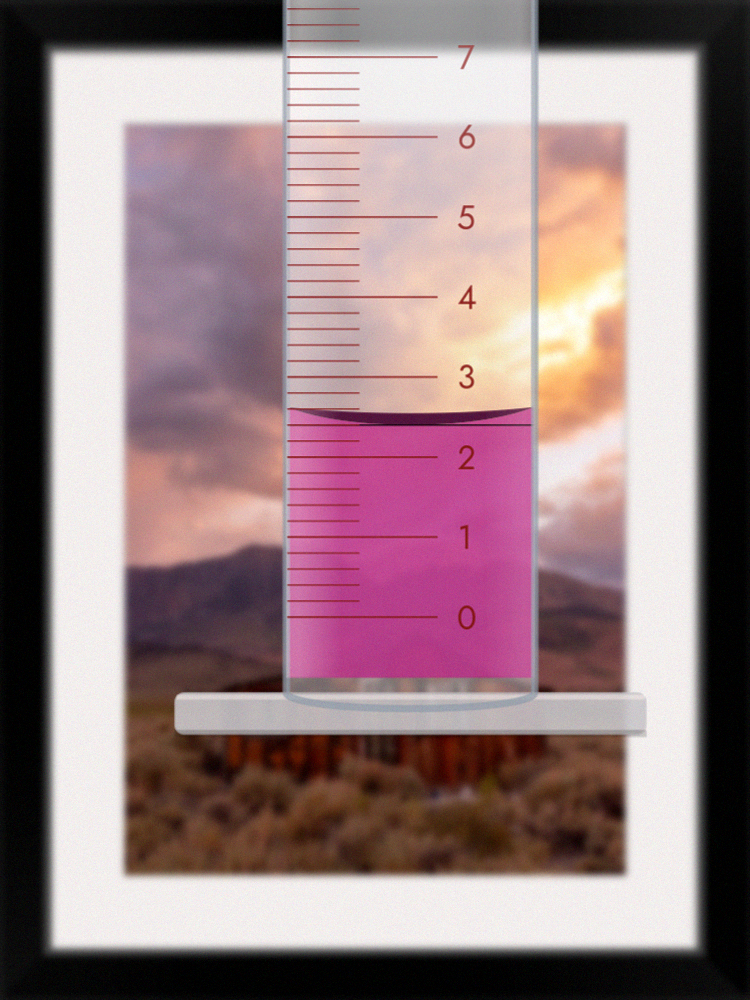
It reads value=2.4 unit=mL
